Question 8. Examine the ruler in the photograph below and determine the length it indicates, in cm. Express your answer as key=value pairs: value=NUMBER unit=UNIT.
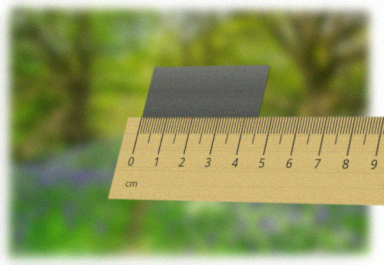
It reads value=4.5 unit=cm
